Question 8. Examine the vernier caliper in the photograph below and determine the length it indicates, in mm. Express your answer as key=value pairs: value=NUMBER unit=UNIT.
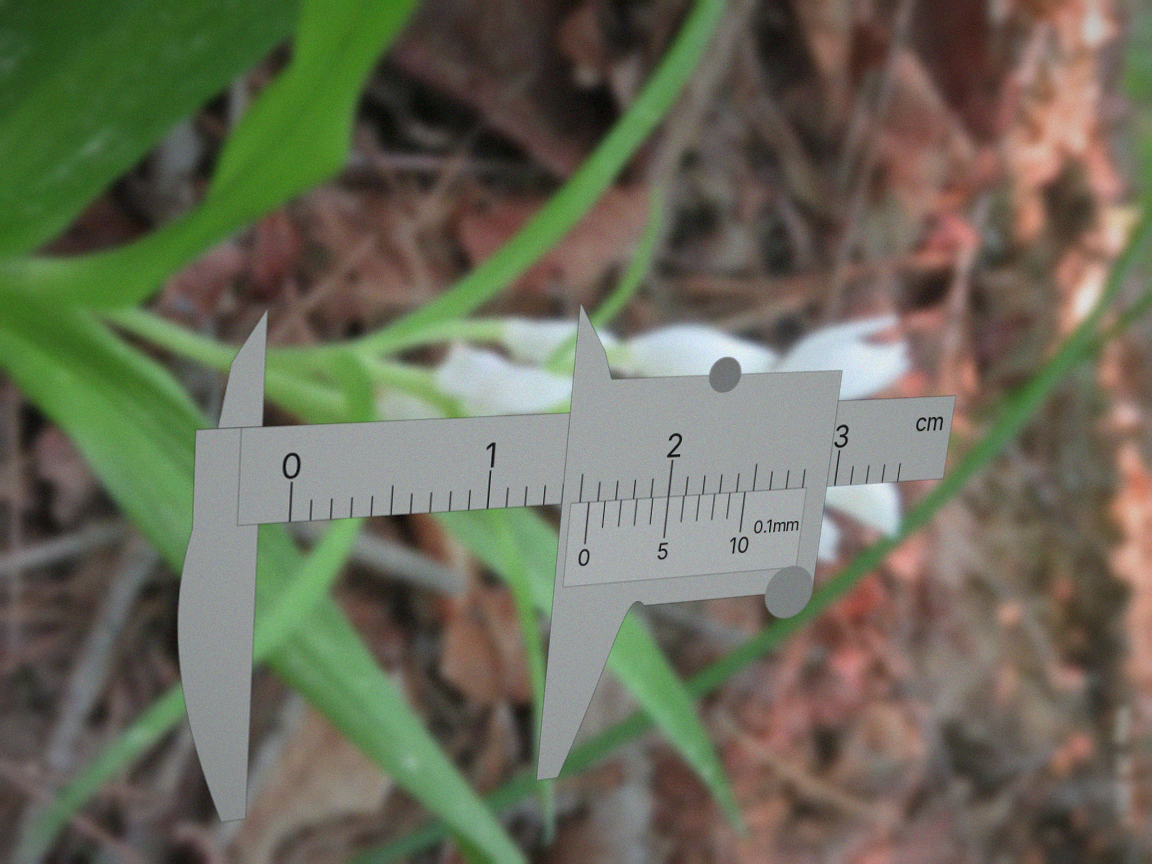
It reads value=15.5 unit=mm
